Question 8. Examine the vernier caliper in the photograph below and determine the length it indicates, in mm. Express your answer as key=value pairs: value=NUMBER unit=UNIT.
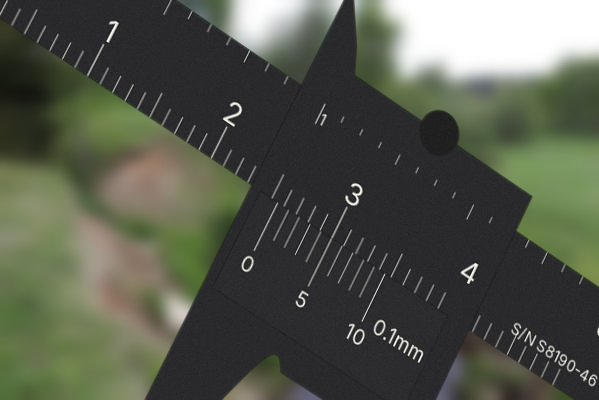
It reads value=25.5 unit=mm
